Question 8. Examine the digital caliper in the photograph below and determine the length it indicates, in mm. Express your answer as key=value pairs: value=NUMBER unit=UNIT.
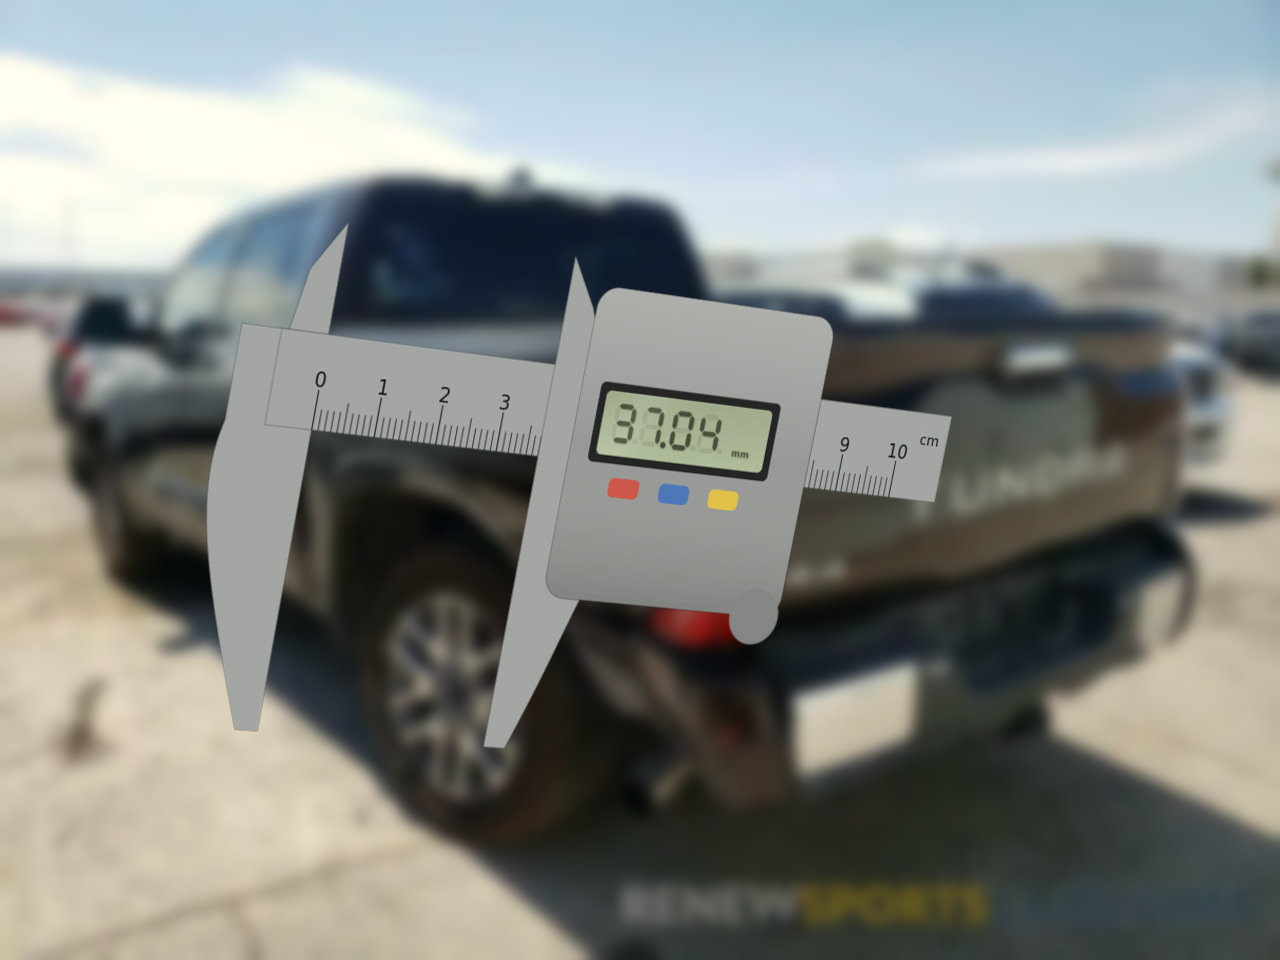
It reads value=37.04 unit=mm
